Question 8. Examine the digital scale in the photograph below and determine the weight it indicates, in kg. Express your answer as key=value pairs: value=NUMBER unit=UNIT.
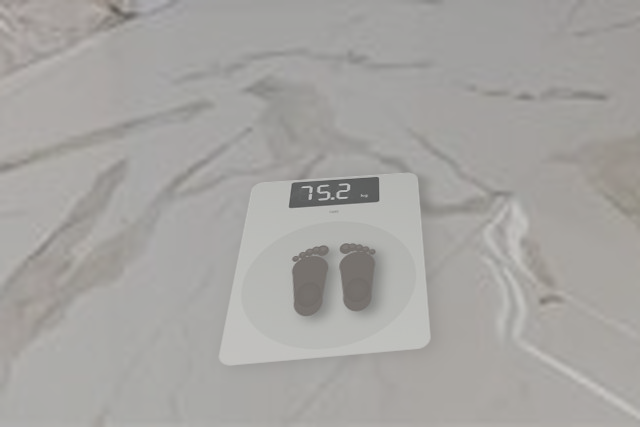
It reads value=75.2 unit=kg
